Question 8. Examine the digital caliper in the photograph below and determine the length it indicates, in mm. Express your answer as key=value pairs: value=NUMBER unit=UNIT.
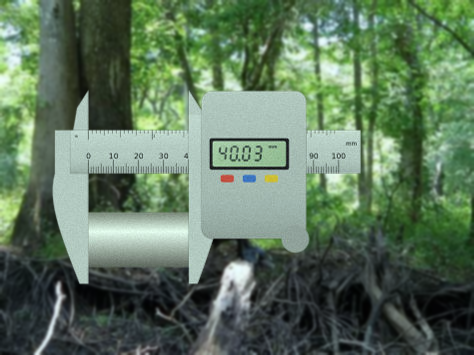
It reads value=40.03 unit=mm
